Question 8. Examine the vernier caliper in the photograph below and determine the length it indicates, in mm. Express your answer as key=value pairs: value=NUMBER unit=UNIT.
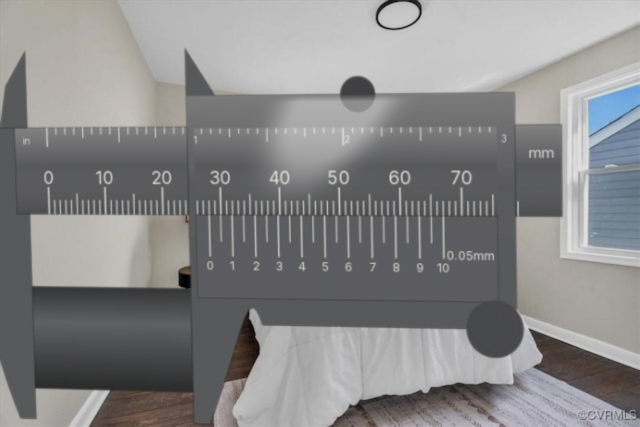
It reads value=28.0 unit=mm
